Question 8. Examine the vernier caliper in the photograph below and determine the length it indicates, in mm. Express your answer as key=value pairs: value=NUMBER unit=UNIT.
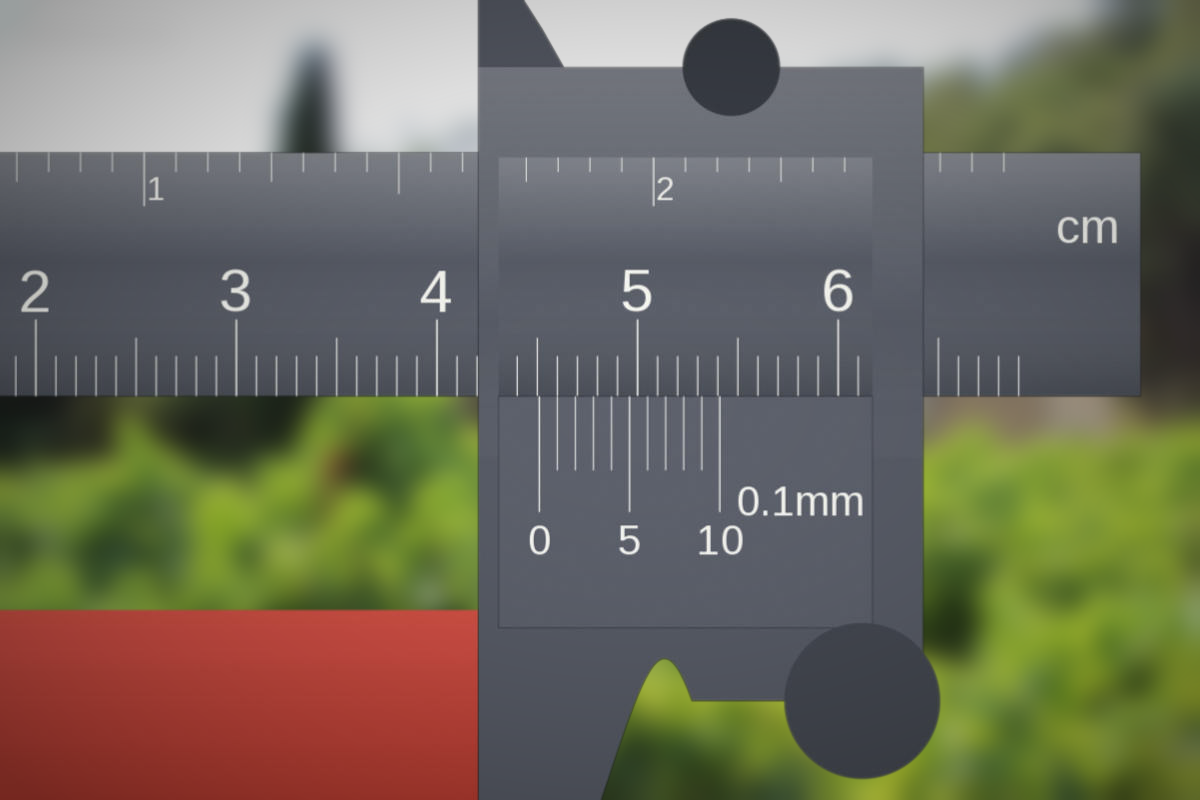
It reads value=45.1 unit=mm
